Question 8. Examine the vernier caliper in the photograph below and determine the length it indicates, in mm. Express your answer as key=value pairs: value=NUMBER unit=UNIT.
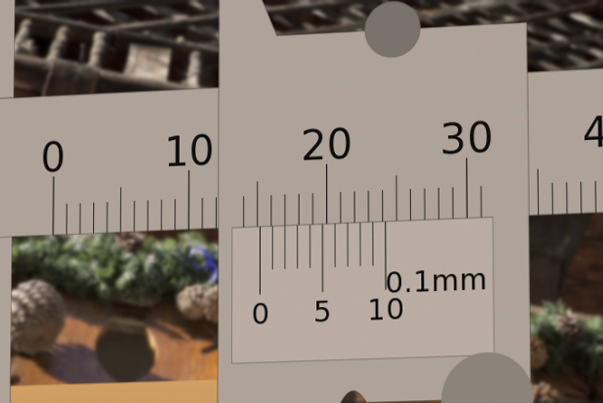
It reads value=15.2 unit=mm
